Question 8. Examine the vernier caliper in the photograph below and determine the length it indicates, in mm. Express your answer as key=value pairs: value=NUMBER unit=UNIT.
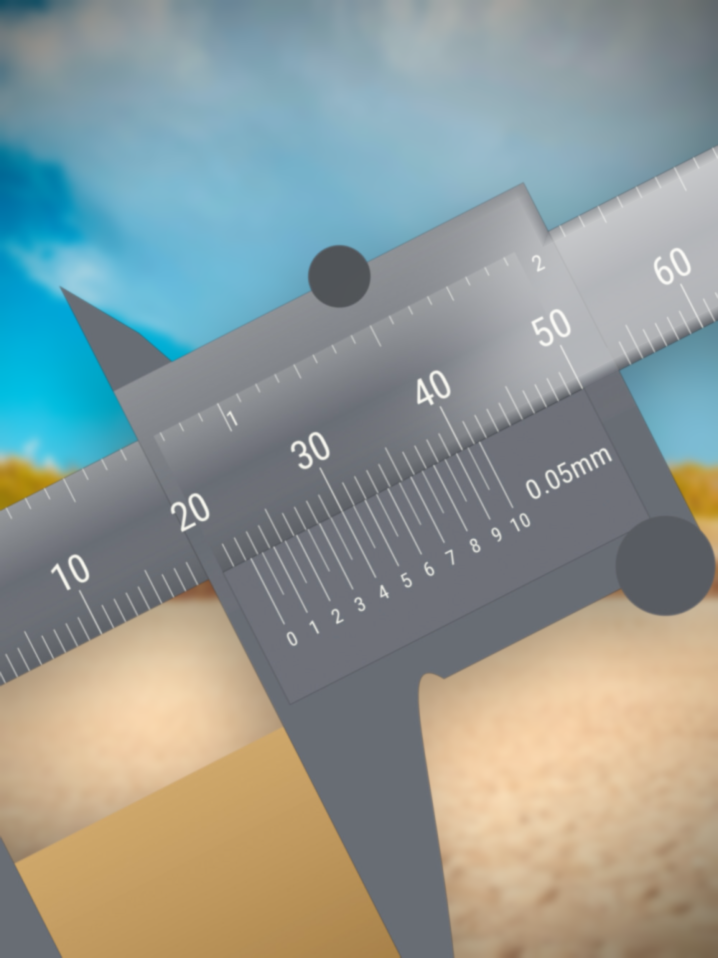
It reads value=22.4 unit=mm
